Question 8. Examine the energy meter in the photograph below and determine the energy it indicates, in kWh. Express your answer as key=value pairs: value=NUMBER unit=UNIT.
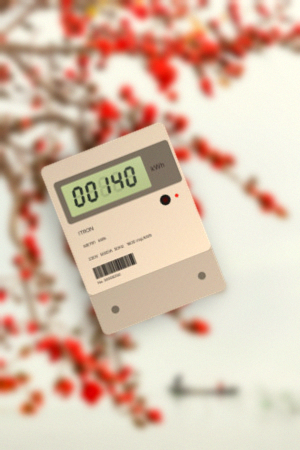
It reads value=140 unit=kWh
